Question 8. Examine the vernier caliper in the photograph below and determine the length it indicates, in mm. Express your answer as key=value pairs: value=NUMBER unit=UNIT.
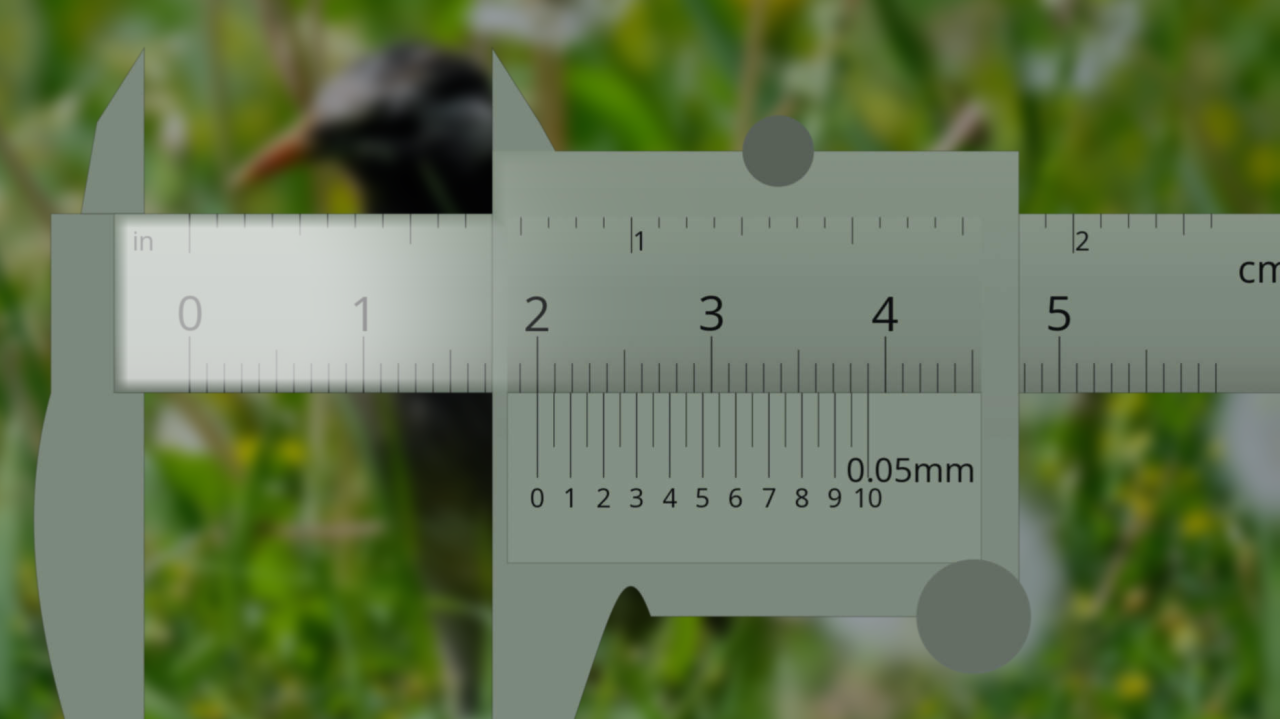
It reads value=20.0 unit=mm
